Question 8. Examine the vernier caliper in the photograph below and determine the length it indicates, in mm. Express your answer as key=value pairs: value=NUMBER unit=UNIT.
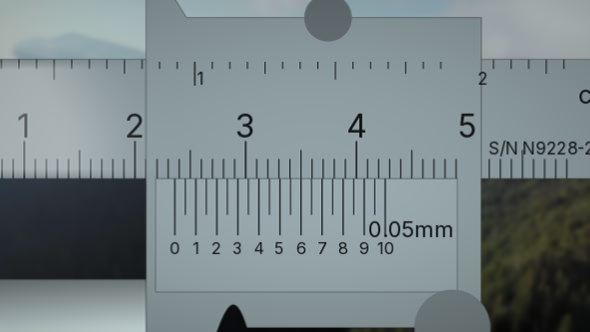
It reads value=23.6 unit=mm
